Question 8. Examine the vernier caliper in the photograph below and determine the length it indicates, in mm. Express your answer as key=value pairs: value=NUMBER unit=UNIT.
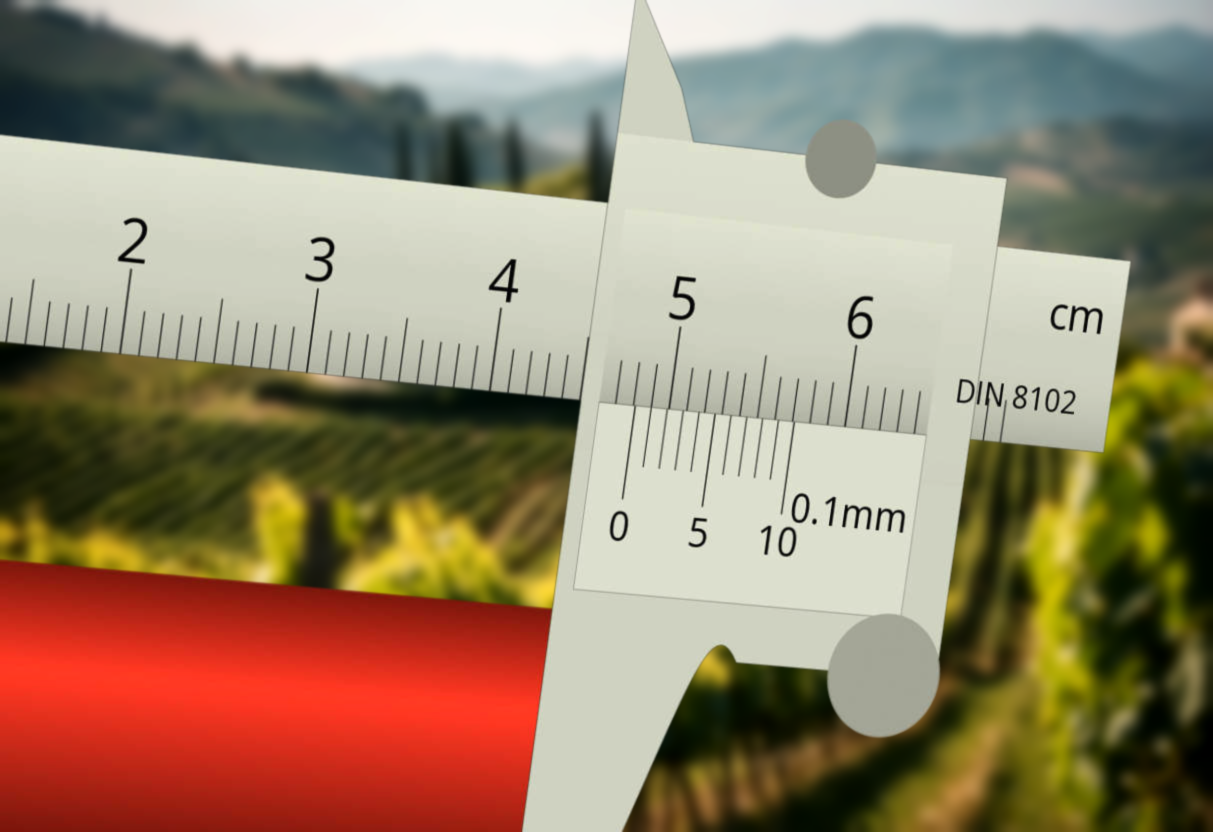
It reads value=48.1 unit=mm
